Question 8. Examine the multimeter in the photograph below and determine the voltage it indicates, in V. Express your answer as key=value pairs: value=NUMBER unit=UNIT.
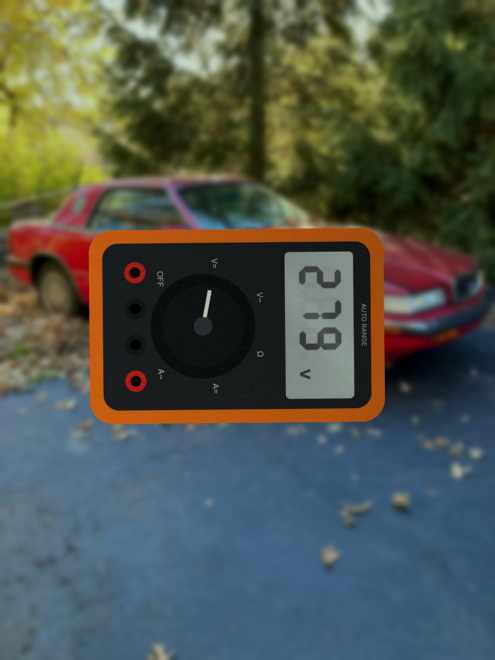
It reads value=279 unit=V
